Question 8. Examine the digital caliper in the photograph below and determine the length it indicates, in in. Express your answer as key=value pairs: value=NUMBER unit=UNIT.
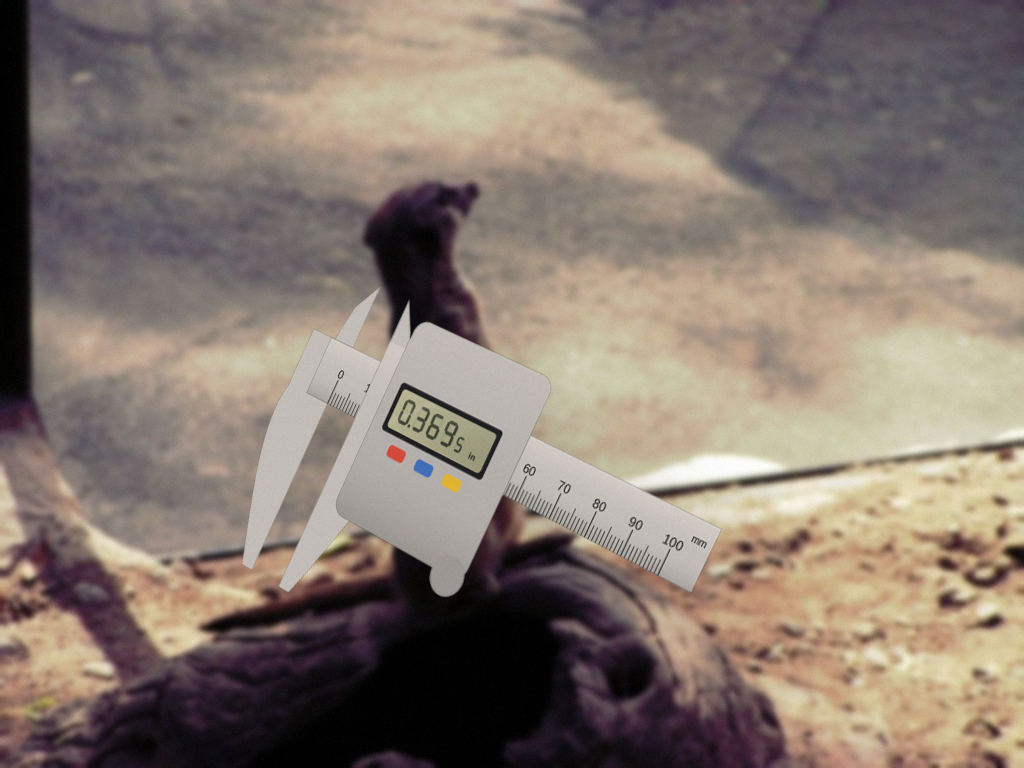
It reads value=0.3695 unit=in
